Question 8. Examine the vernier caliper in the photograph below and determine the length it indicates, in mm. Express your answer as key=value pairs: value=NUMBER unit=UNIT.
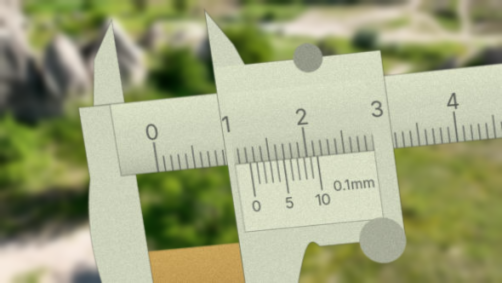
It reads value=12.4 unit=mm
